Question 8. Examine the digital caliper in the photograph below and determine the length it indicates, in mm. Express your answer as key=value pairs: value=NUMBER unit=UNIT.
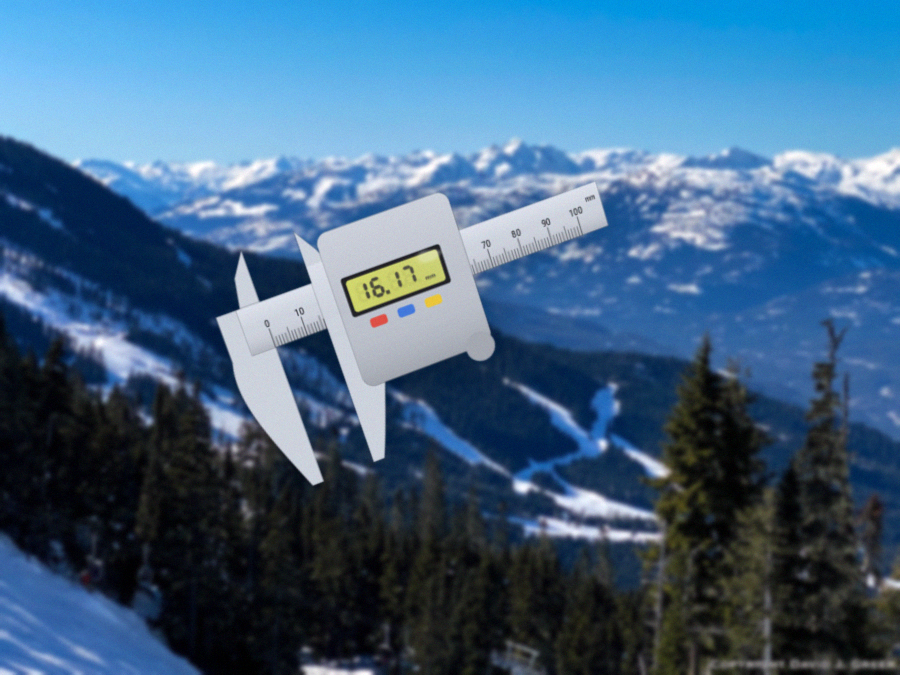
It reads value=16.17 unit=mm
